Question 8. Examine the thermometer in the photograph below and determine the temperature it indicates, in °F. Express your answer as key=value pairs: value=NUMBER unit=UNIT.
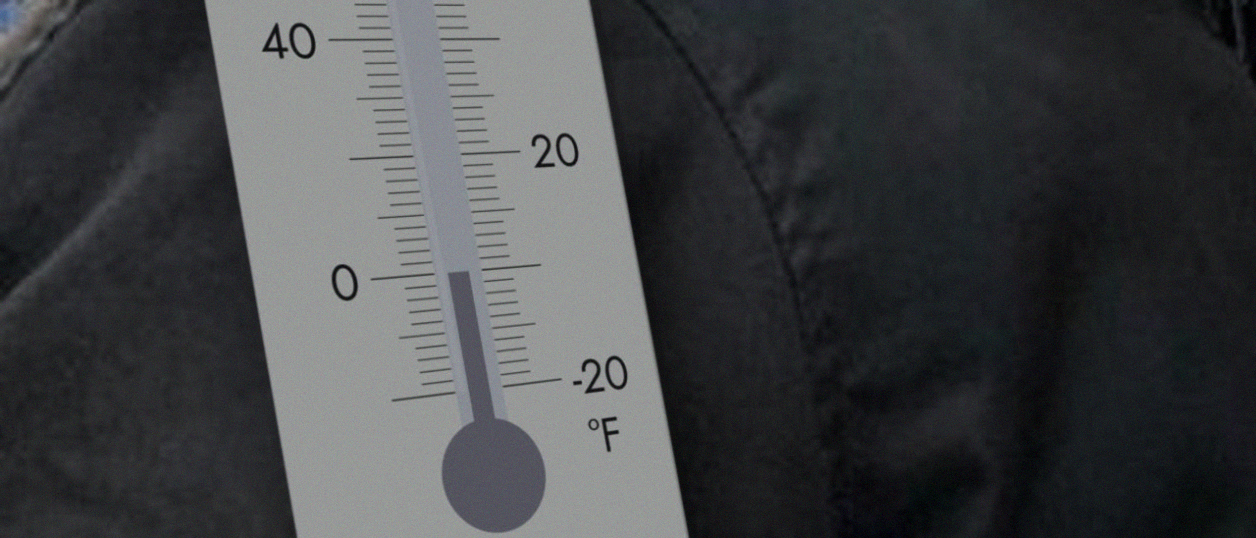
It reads value=0 unit=°F
